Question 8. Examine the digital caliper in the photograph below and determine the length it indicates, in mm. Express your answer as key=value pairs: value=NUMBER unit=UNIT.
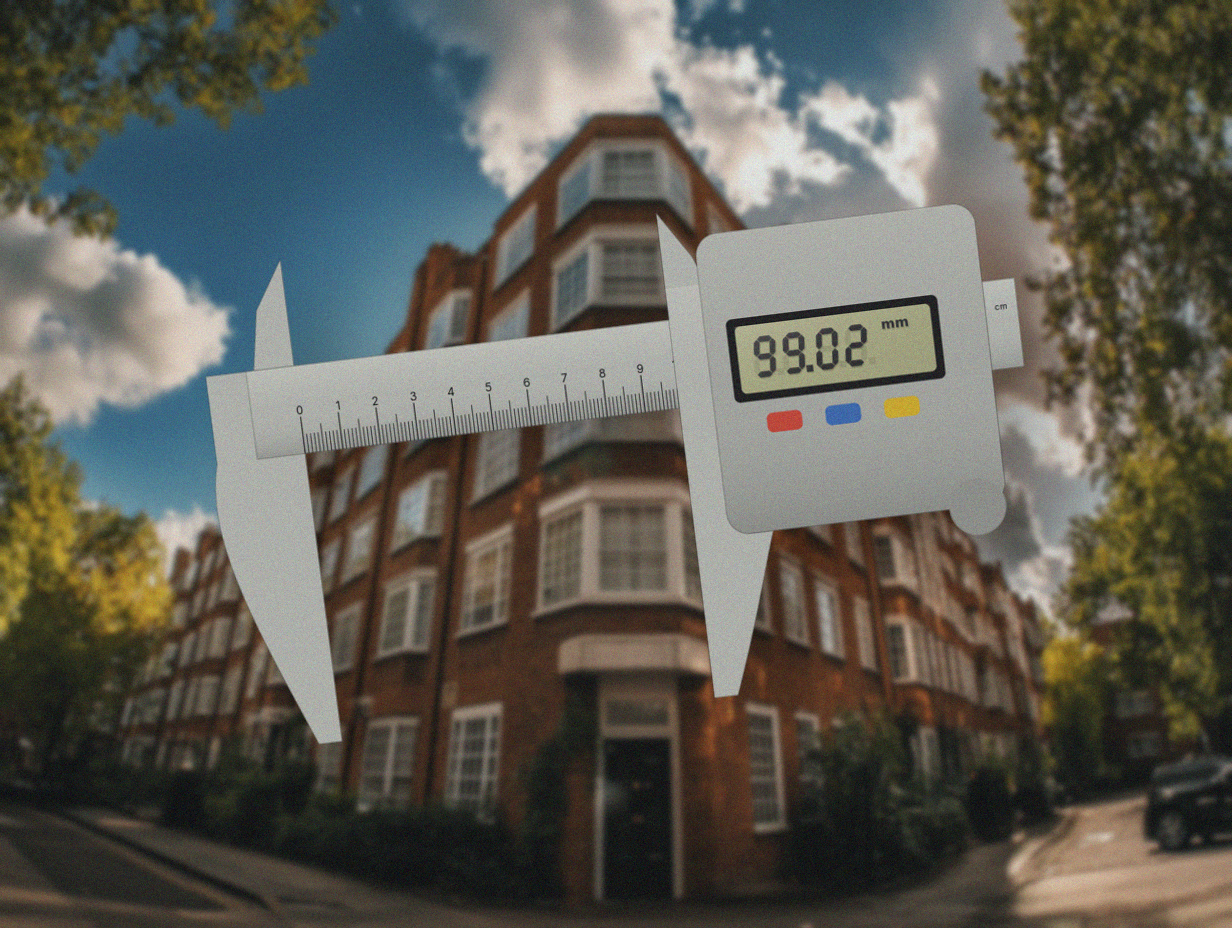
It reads value=99.02 unit=mm
